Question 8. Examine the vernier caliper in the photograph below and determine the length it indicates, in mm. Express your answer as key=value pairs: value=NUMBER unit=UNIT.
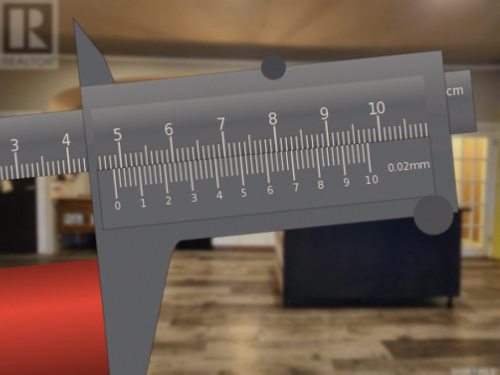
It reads value=48.5 unit=mm
